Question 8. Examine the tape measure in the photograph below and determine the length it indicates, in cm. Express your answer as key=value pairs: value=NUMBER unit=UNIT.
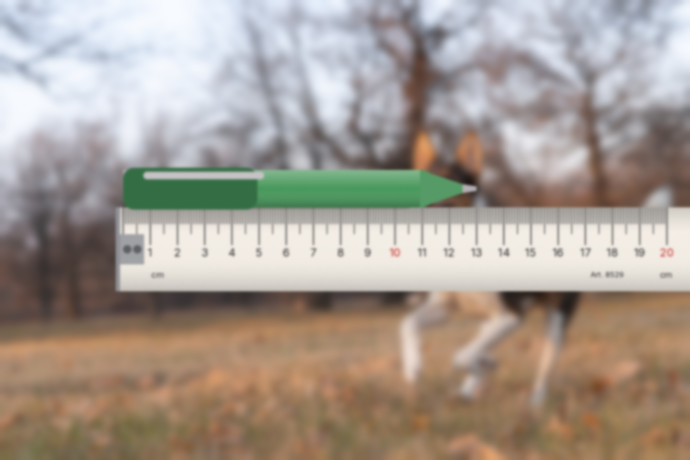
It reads value=13 unit=cm
